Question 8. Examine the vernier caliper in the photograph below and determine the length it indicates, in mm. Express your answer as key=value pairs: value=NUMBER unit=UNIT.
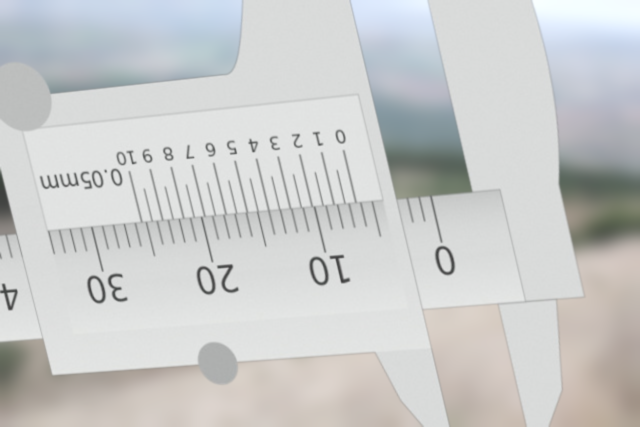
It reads value=6.4 unit=mm
